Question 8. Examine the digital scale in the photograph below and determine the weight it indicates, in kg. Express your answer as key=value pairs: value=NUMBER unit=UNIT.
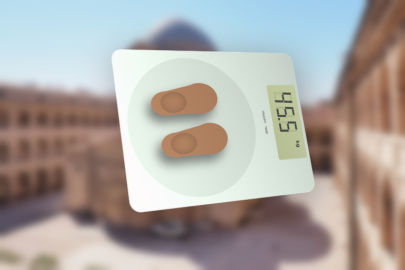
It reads value=45.5 unit=kg
